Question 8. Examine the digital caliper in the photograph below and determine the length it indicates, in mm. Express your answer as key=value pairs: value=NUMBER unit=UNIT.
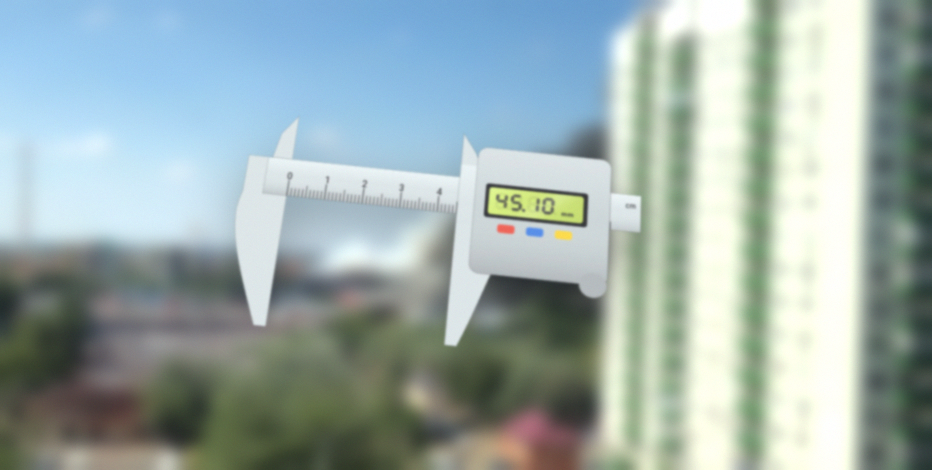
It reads value=45.10 unit=mm
